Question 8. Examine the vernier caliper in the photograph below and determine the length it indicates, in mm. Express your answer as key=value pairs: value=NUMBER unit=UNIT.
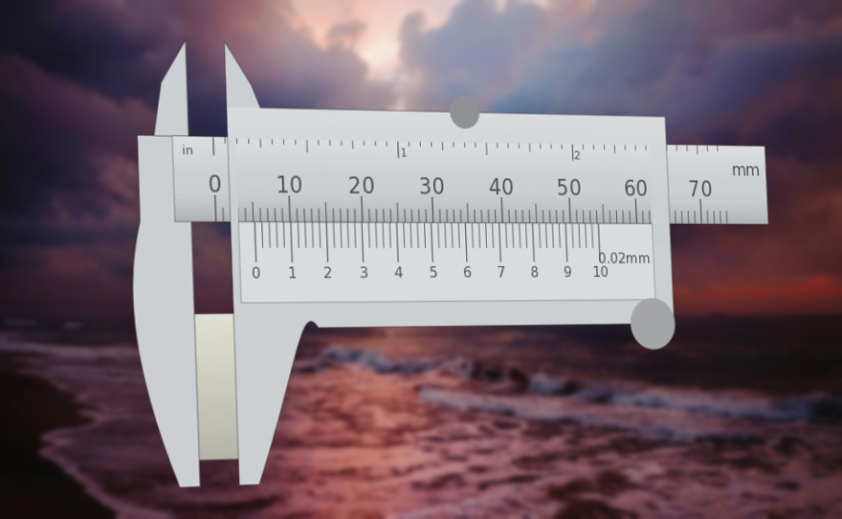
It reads value=5.2 unit=mm
